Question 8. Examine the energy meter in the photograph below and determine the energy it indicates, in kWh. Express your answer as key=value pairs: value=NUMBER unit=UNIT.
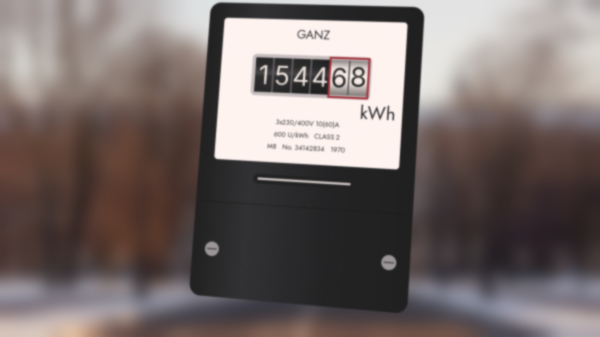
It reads value=1544.68 unit=kWh
